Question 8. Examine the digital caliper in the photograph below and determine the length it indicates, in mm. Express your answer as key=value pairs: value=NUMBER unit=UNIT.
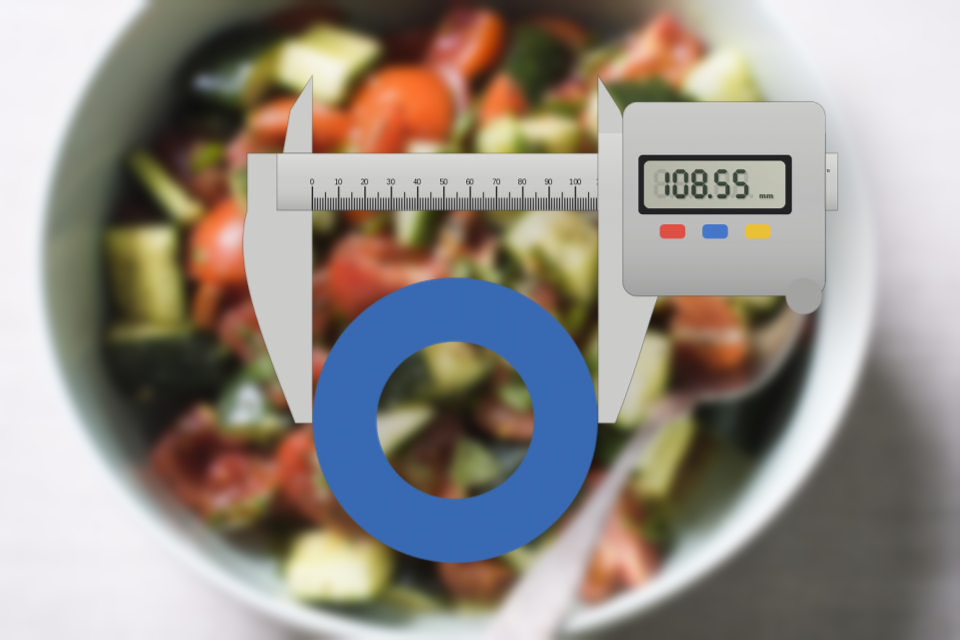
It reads value=108.55 unit=mm
